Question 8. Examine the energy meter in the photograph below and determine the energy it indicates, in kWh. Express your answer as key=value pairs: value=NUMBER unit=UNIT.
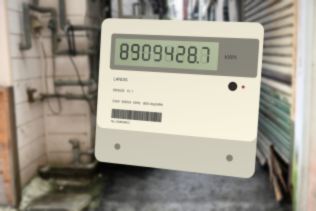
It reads value=8909428.7 unit=kWh
